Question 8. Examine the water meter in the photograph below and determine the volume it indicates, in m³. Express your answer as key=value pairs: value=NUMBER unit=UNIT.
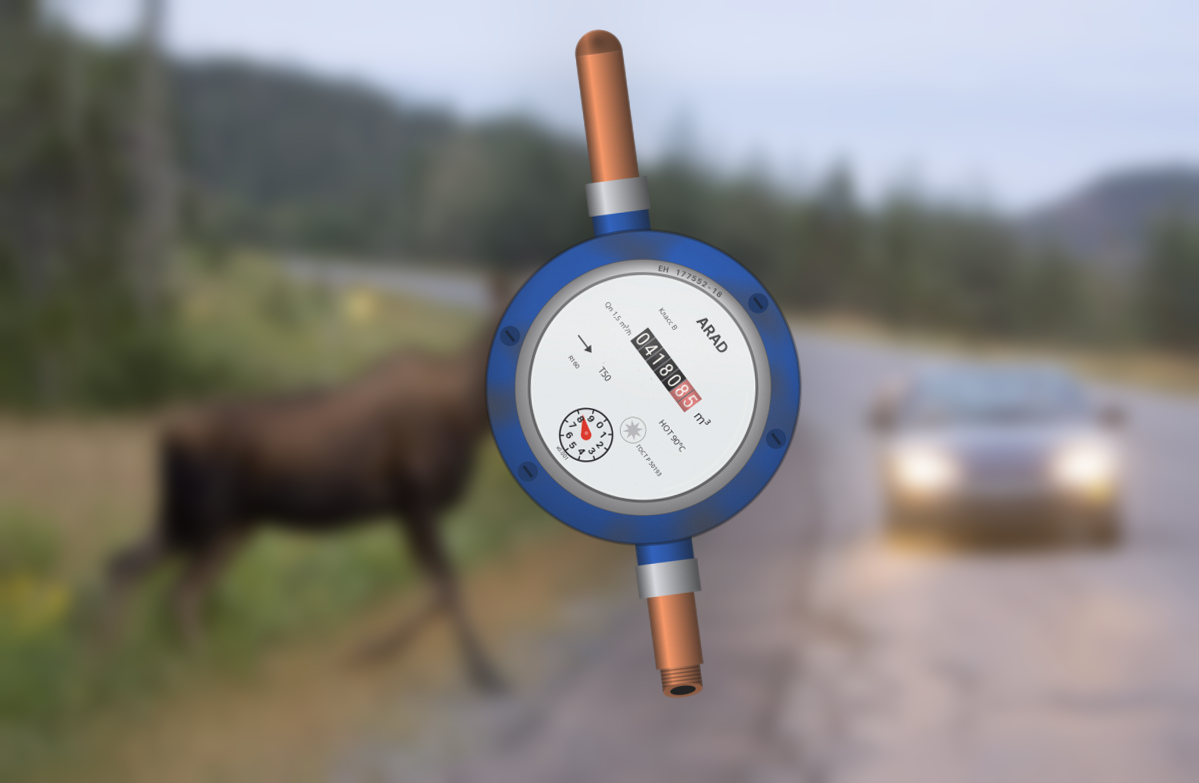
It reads value=4180.858 unit=m³
